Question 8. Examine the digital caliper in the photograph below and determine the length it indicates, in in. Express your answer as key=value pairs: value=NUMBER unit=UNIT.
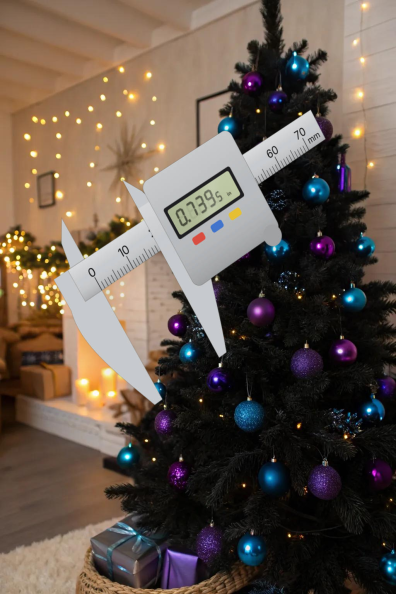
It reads value=0.7395 unit=in
